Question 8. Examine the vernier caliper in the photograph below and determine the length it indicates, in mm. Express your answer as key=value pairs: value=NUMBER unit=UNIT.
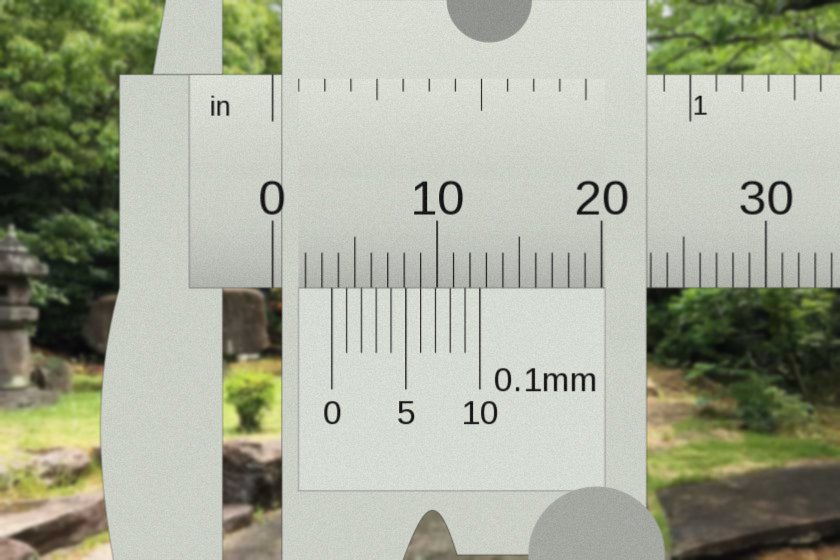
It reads value=3.6 unit=mm
